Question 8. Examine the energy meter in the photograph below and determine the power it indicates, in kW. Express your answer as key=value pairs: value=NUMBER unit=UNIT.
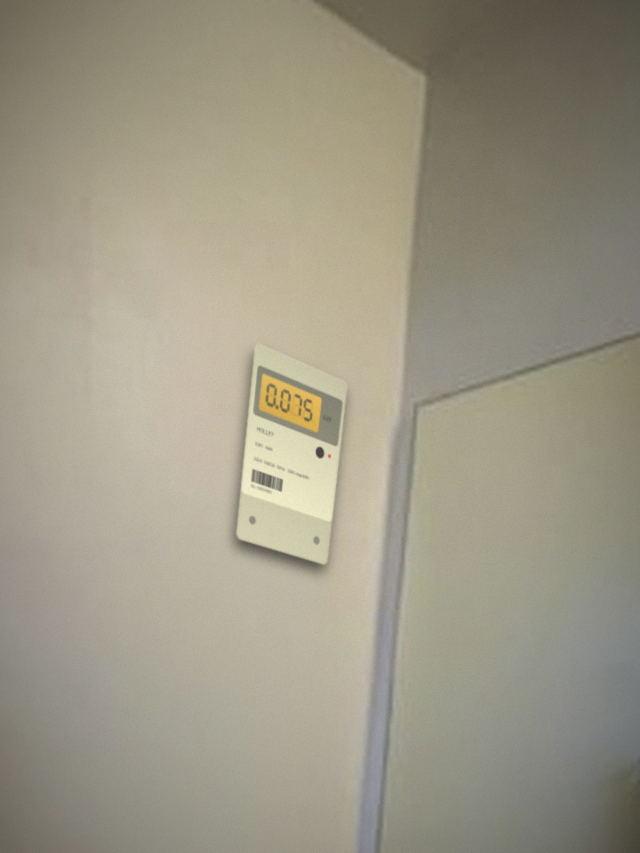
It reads value=0.075 unit=kW
